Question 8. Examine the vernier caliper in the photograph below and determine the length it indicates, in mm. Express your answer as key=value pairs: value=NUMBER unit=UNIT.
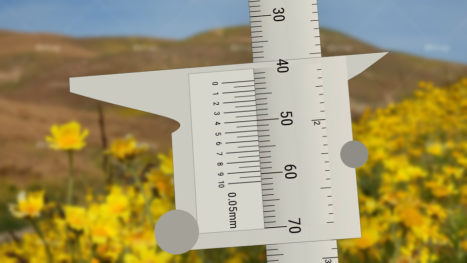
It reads value=42.4 unit=mm
